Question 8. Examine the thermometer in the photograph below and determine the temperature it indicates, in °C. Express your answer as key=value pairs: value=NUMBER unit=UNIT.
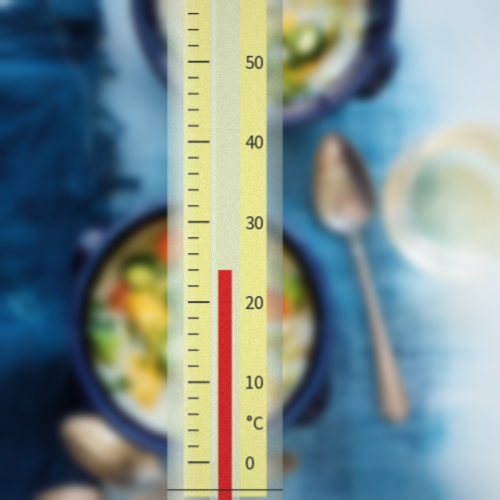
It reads value=24 unit=°C
